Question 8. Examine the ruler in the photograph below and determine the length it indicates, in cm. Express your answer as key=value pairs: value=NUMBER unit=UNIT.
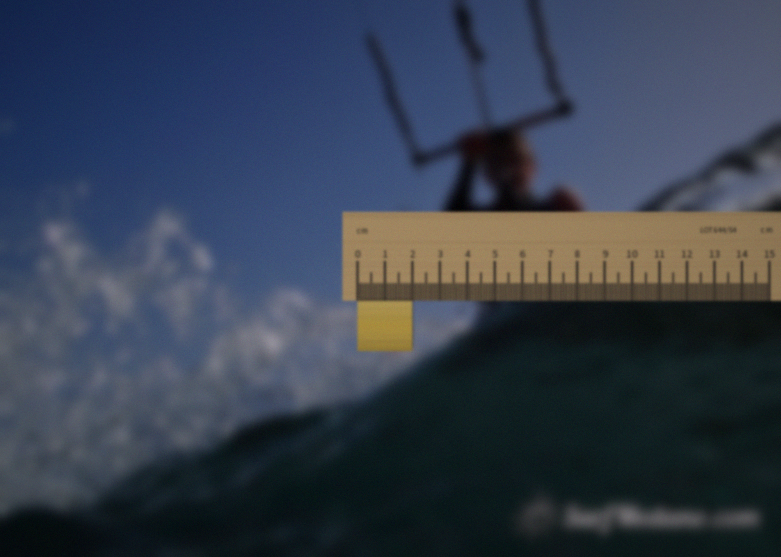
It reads value=2 unit=cm
